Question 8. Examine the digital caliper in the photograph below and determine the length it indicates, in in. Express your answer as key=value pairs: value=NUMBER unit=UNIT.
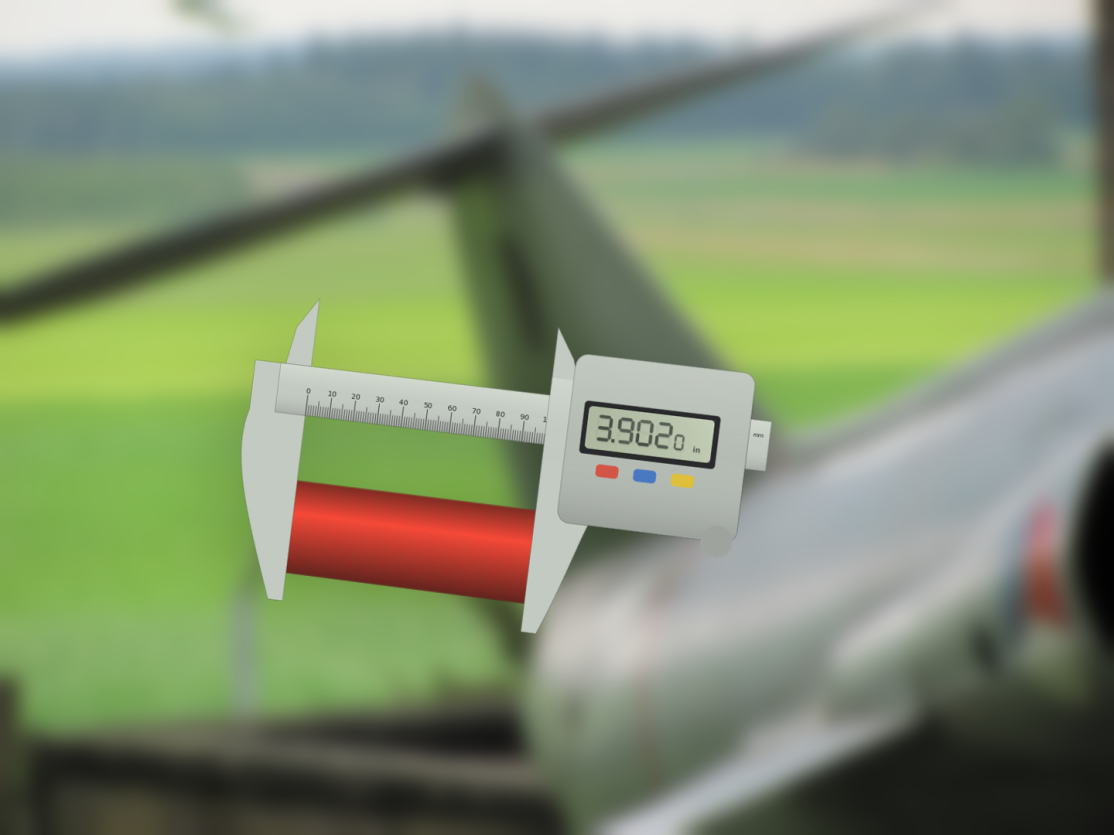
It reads value=3.9020 unit=in
